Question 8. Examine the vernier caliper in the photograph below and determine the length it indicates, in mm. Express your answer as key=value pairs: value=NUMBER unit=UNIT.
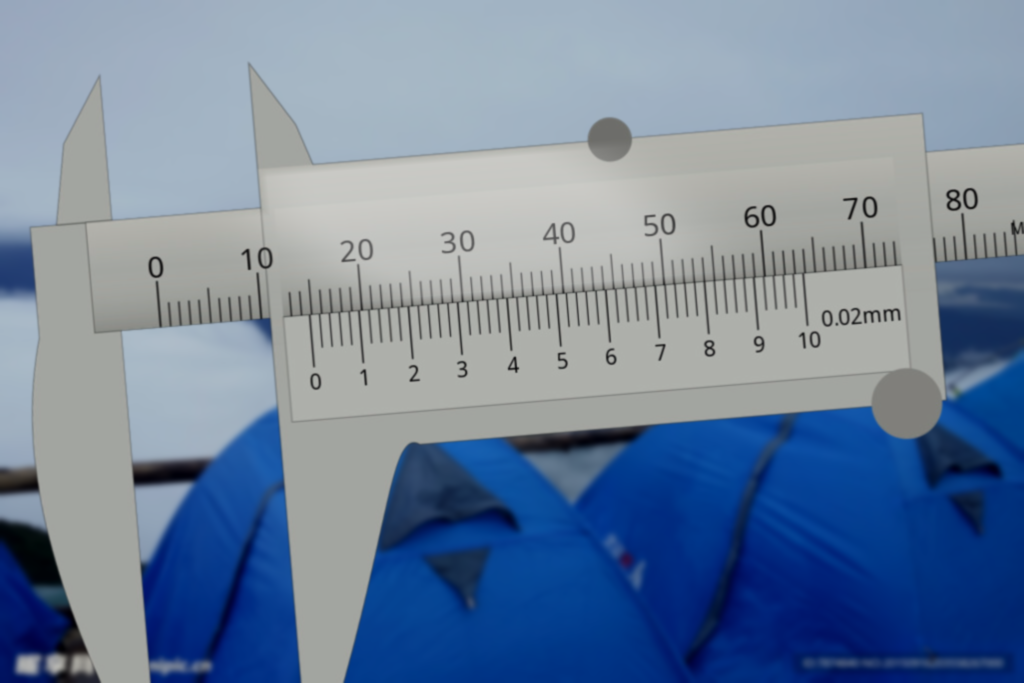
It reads value=14.8 unit=mm
